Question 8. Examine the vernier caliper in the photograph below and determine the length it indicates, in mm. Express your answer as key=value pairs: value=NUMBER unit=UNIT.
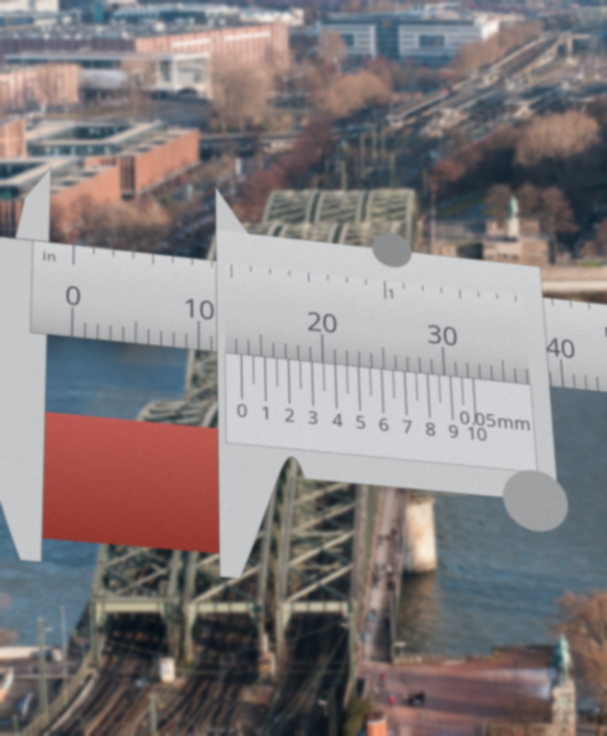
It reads value=13.4 unit=mm
